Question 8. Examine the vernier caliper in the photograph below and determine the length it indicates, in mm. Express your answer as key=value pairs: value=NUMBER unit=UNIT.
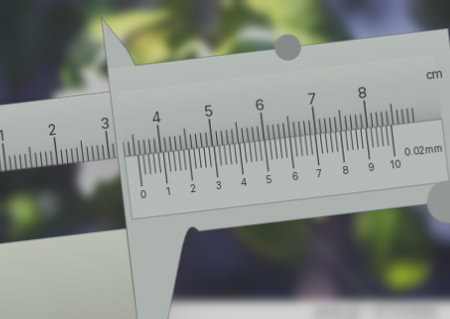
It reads value=35.6 unit=mm
